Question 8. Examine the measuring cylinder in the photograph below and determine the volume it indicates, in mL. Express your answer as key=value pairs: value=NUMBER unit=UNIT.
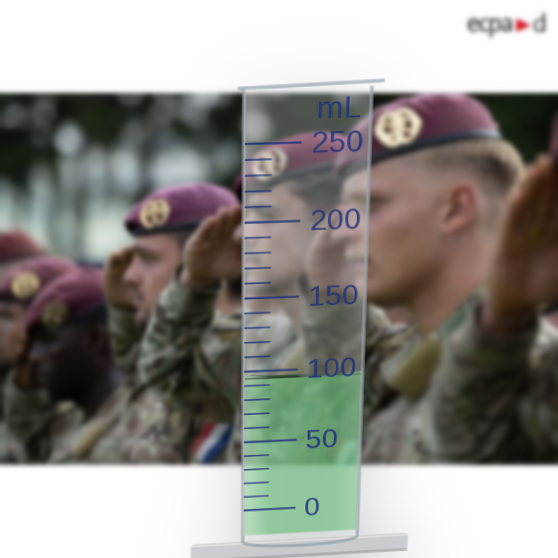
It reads value=95 unit=mL
